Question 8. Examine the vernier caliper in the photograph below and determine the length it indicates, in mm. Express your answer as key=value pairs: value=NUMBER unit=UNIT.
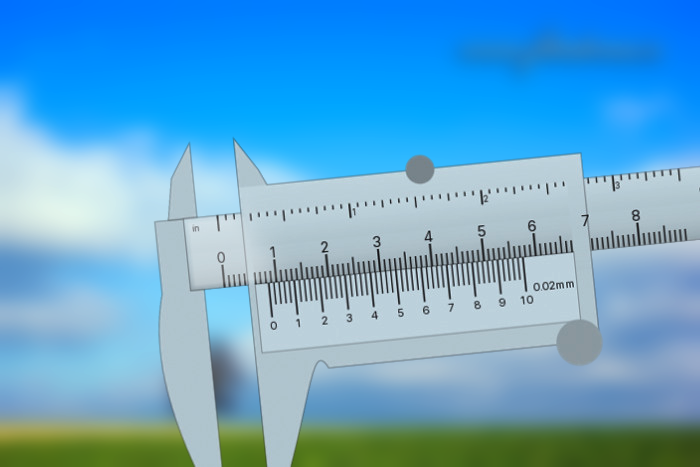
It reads value=8.5 unit=mm
